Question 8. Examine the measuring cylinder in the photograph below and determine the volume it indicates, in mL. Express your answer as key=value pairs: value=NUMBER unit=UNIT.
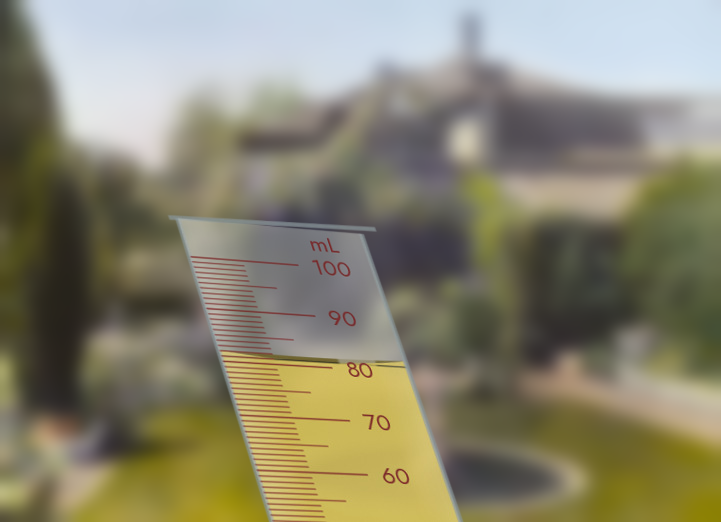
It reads value=81 unit=mL
